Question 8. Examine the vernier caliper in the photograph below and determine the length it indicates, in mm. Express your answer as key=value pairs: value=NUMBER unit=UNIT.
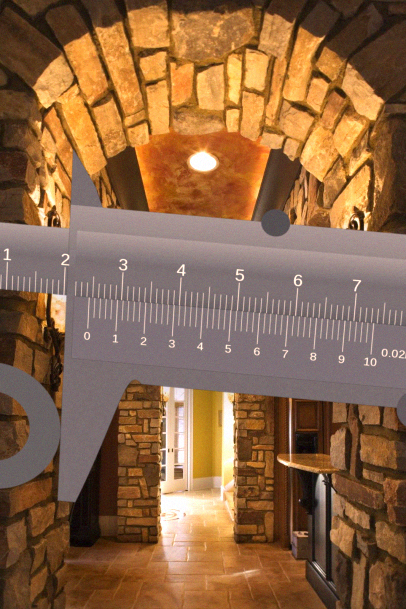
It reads value=24.4 unit=mm
